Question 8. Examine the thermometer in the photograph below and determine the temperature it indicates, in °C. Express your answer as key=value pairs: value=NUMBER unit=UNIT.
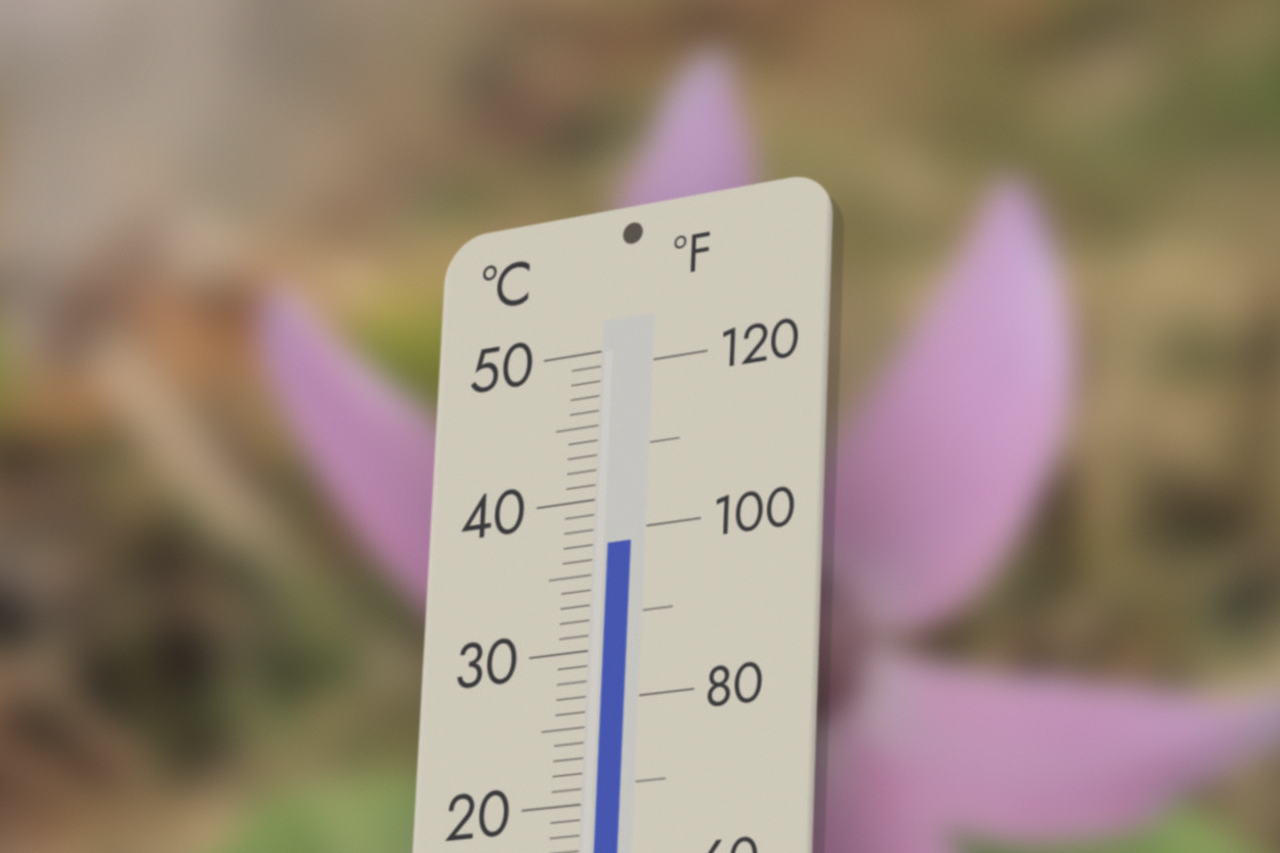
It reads value=37 unit=°C
